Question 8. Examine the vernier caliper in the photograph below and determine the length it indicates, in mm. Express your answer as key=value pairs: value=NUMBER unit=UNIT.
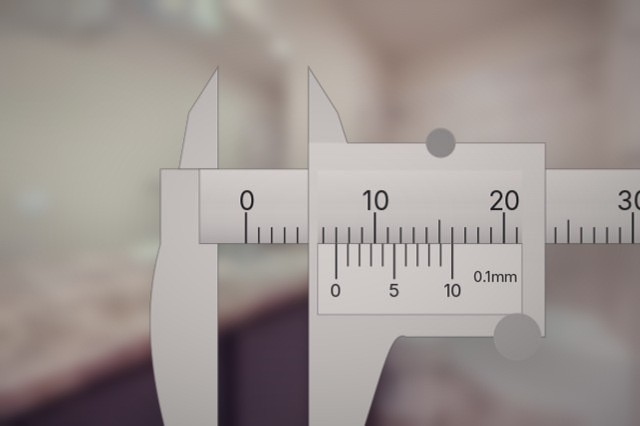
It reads value=7.0 unit=mm
